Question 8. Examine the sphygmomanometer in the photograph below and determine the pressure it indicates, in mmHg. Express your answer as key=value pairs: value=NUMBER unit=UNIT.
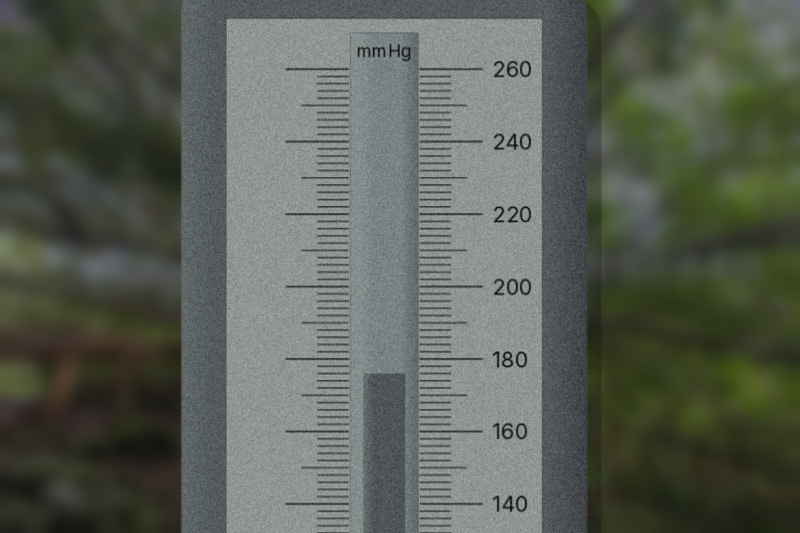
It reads value=176 unit=mmHg
